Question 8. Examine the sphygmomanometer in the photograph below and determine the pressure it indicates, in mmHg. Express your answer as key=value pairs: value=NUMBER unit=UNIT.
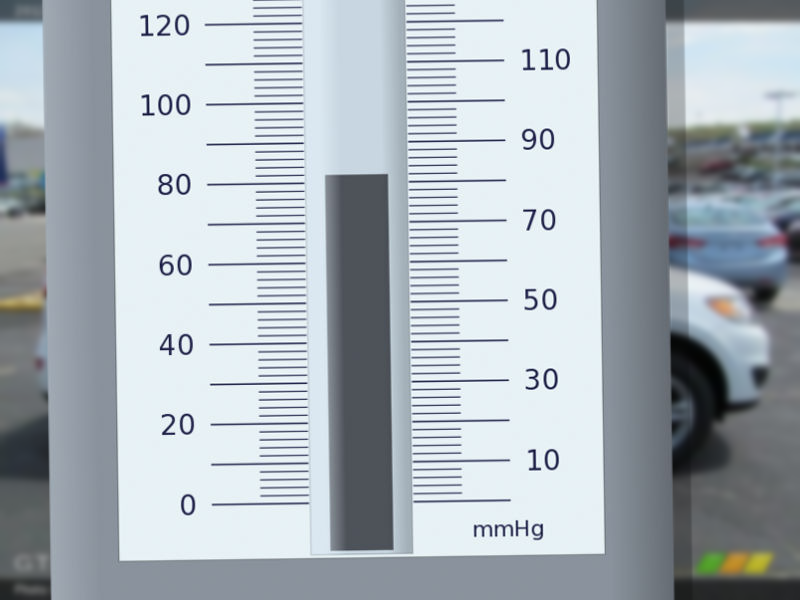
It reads value=82 unit=mmHg
